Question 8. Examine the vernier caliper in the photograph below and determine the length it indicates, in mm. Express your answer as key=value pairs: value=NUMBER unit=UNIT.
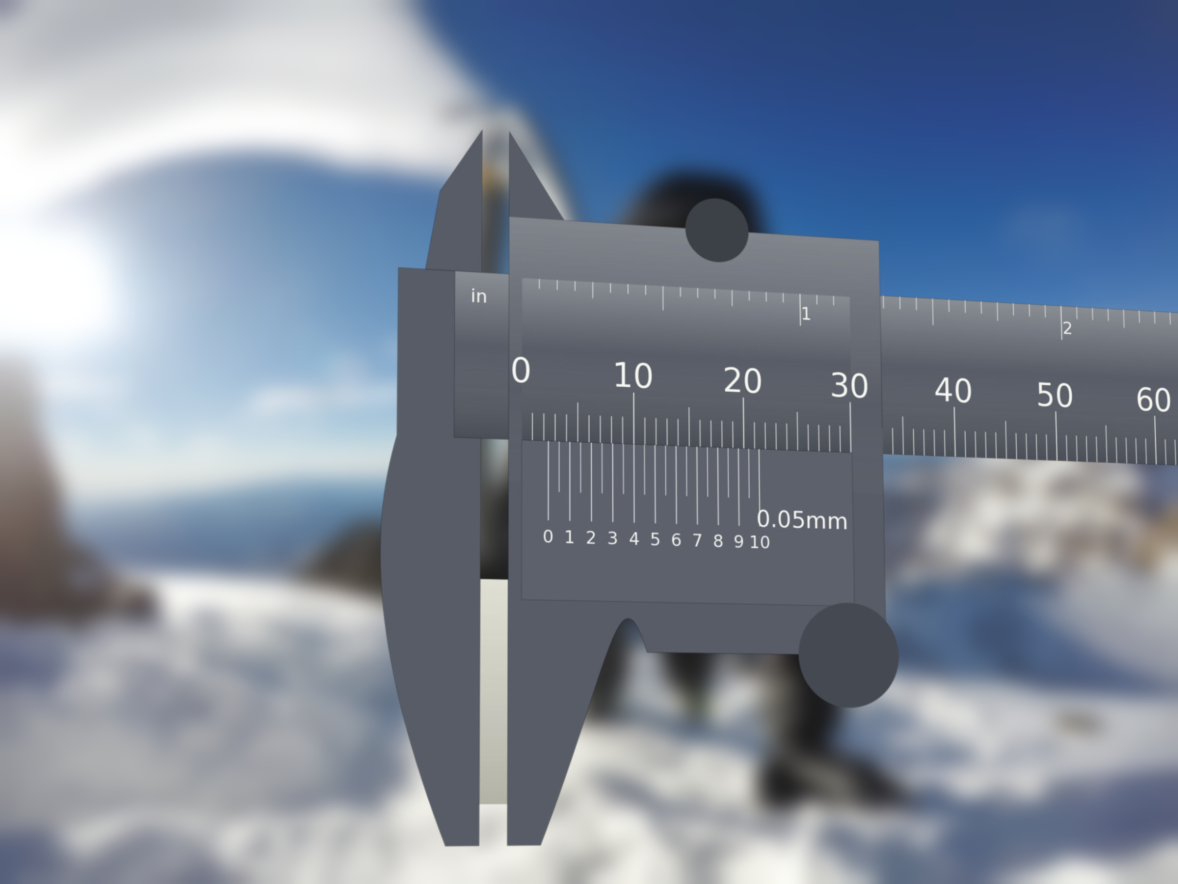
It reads value=2.4 unit=mm
